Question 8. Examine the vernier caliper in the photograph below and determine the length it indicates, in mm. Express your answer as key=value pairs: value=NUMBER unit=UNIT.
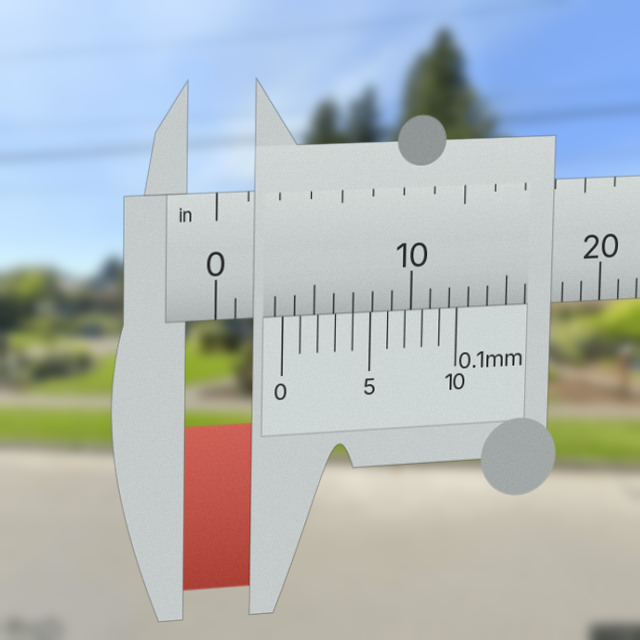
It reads value=3.4 unit=mm
